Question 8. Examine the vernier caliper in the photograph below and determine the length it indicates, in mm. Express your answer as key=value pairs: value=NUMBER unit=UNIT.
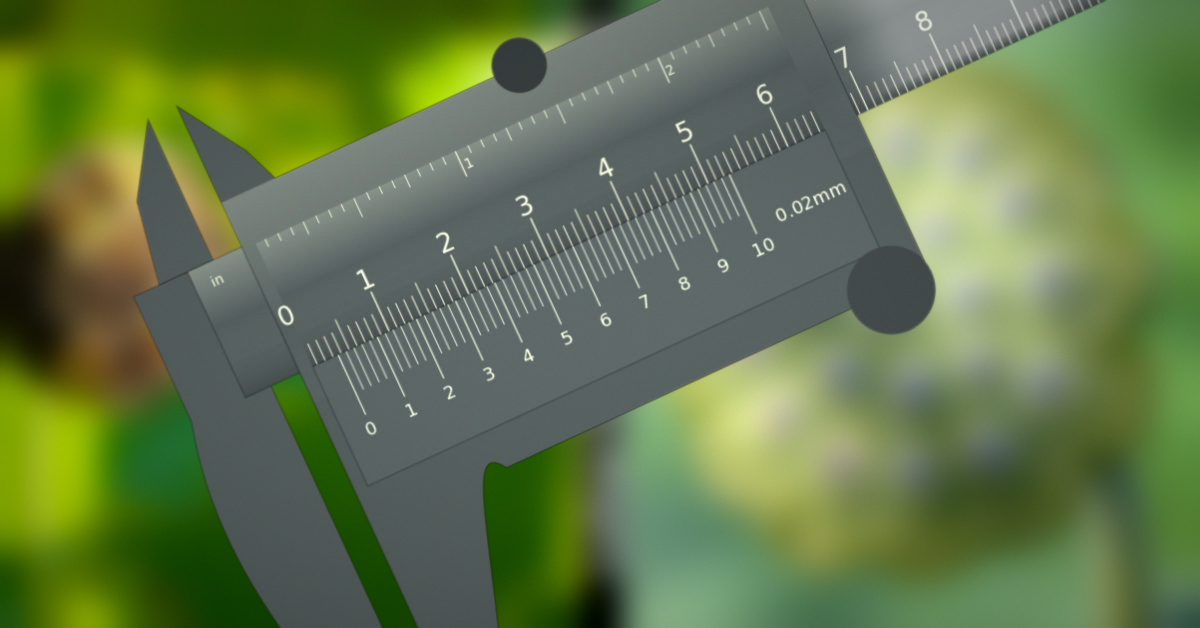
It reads value=3.6 unit=mm
